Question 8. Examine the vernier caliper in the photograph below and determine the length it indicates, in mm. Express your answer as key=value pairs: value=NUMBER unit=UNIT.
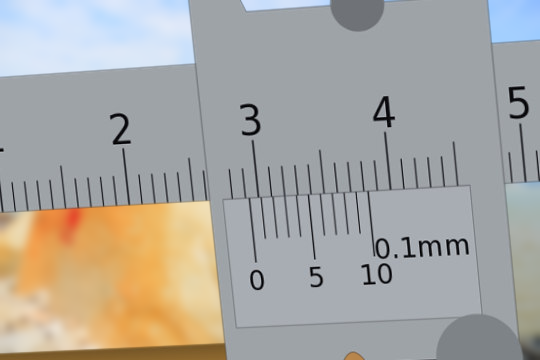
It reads value=29.3 unit=mm
